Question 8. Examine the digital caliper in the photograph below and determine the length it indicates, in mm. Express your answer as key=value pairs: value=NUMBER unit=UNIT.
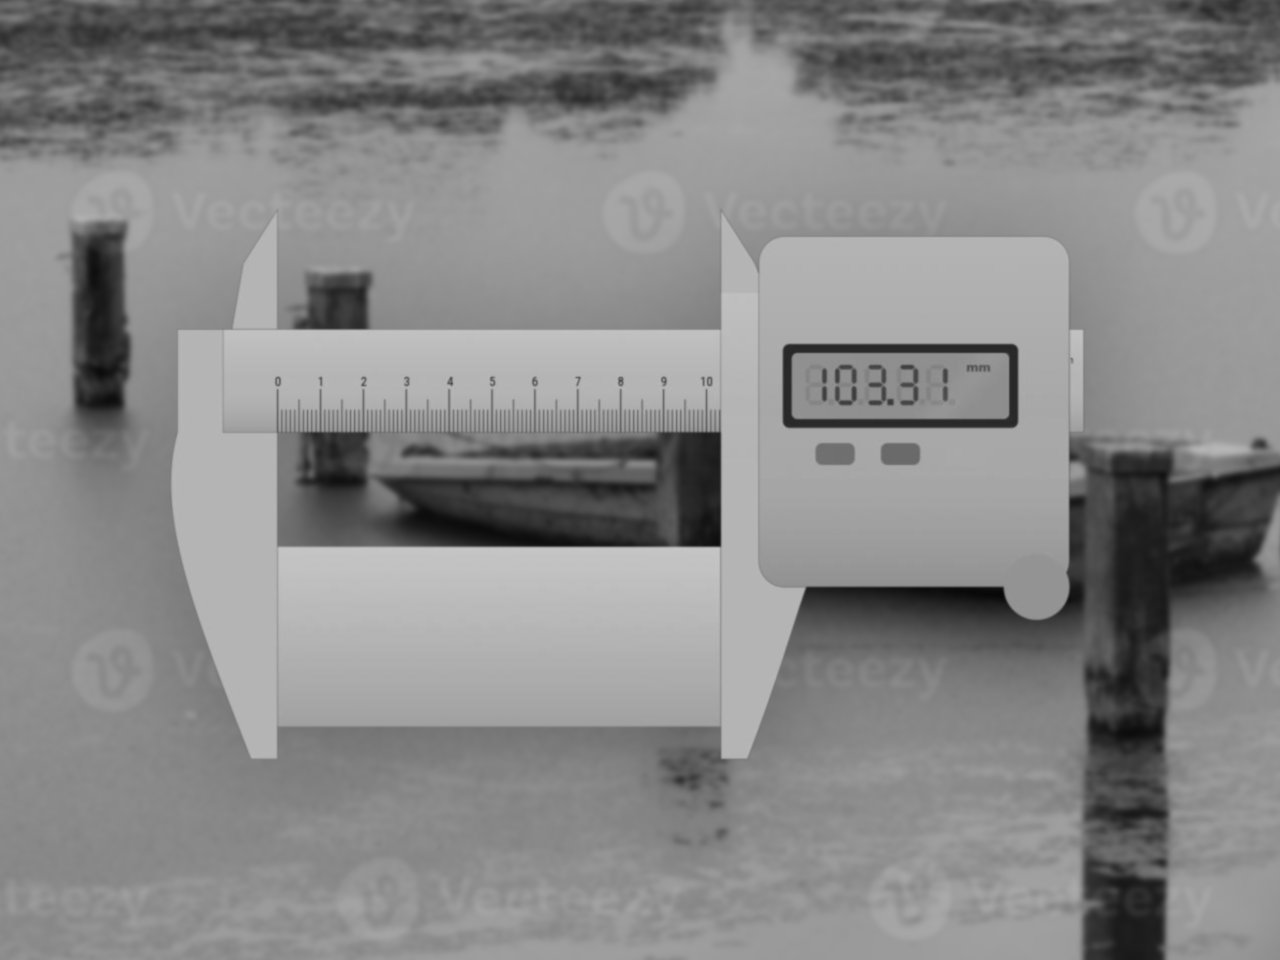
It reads value=103.31 unit=mm
